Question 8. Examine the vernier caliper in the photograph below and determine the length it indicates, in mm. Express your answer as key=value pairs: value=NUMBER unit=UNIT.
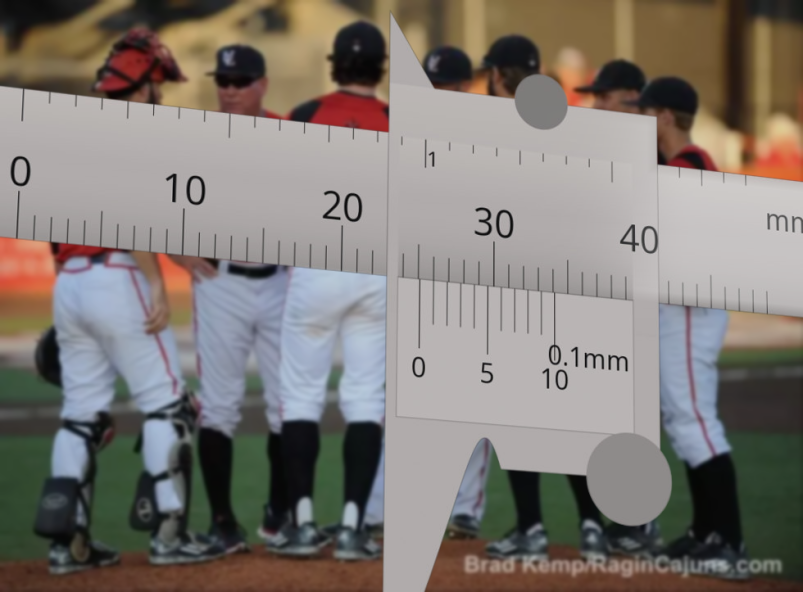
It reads value=25.1 unit=mm
